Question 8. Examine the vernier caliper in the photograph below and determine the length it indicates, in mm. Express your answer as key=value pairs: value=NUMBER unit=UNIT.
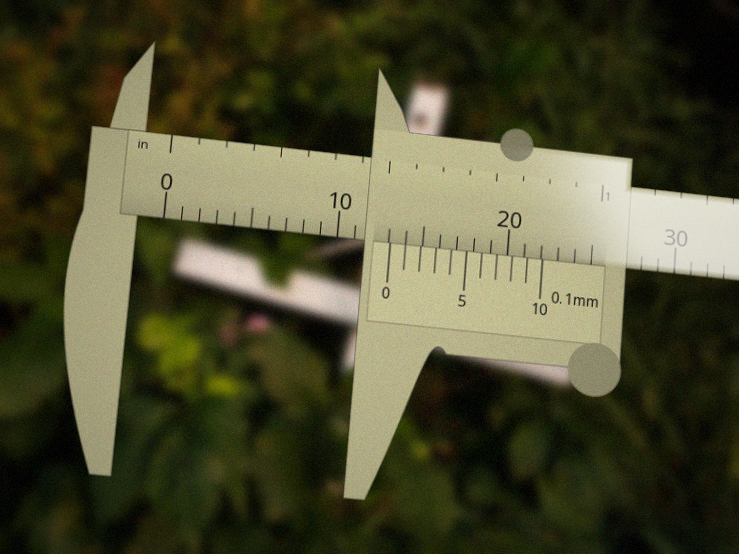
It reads value=13.1 unit=mm
